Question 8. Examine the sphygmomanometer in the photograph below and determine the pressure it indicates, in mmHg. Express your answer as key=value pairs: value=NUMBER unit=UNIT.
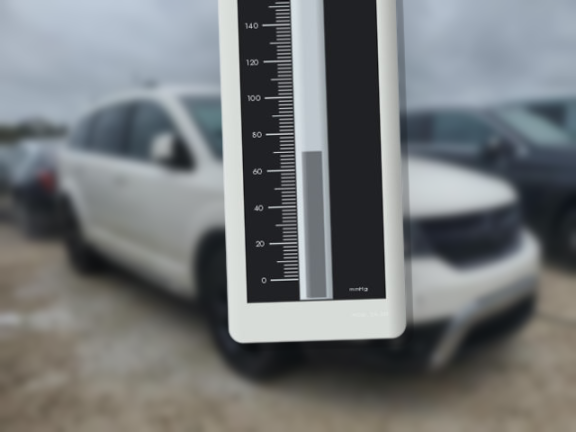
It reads value=70 unit=mmHg
